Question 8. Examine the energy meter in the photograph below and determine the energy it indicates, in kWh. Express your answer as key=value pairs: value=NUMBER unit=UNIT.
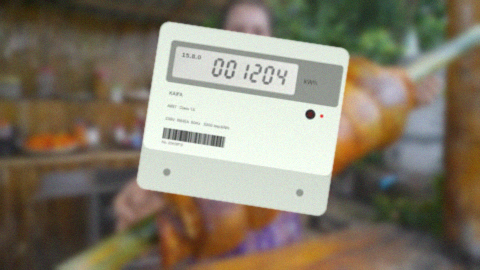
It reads value=1204 unit=kWh
